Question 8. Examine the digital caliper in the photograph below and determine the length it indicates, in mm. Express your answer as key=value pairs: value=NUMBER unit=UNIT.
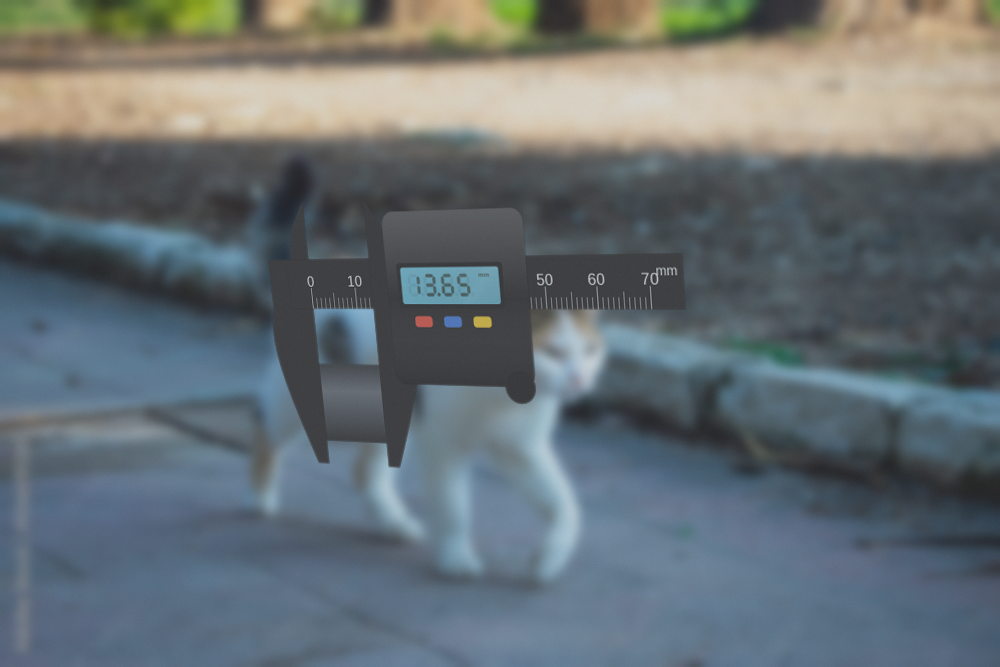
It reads value=13.65 unit=mm
